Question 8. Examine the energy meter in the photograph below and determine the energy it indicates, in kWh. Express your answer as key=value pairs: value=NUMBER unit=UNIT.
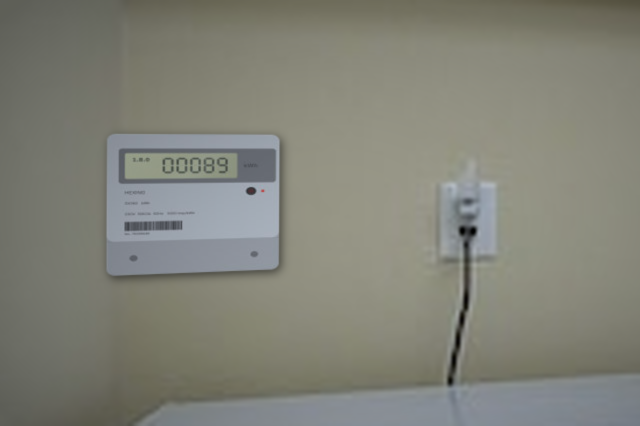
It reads value=89 unit=kWh
